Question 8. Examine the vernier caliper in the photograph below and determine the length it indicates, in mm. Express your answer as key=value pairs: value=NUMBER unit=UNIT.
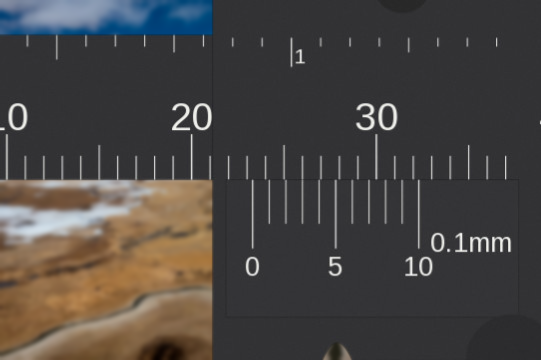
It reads value=23.3 unit=mm
